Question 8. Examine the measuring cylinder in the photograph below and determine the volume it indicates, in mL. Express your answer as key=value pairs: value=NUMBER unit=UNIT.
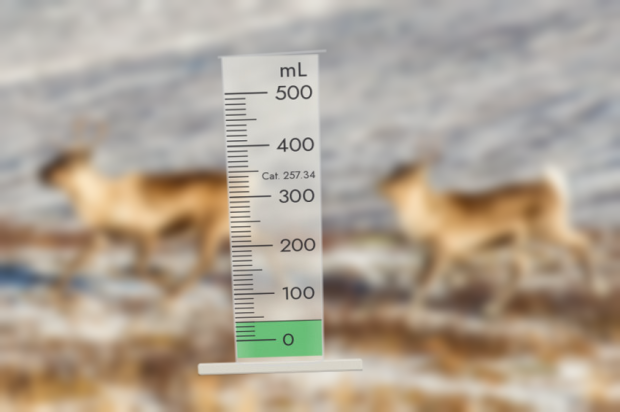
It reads value=40 unit=mL
